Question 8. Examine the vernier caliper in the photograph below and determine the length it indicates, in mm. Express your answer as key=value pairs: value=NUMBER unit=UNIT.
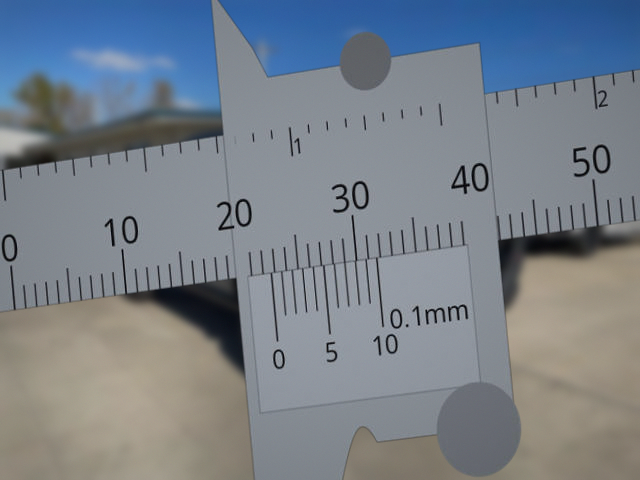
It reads value=22.7 unit=mm
